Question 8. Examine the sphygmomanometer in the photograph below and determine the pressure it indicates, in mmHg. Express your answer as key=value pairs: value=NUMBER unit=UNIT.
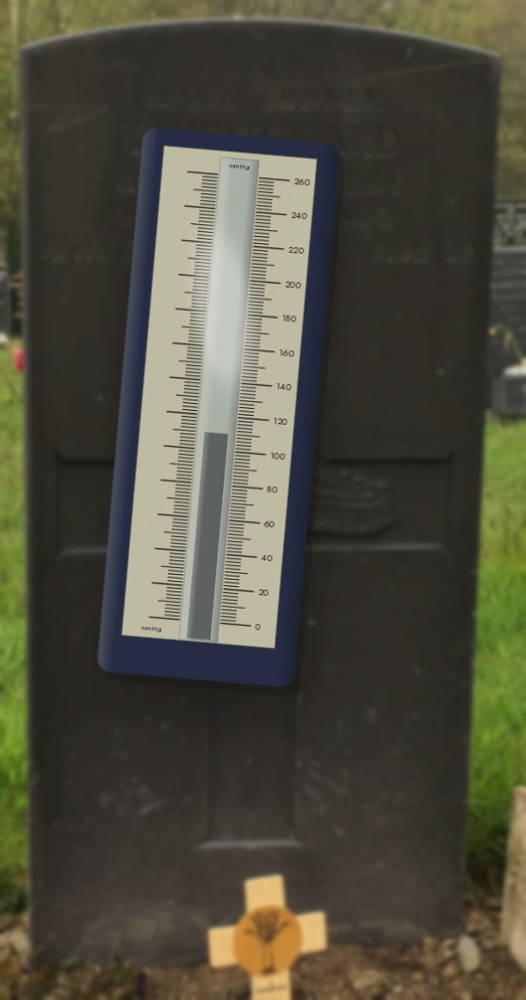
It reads value=110 unit=mmHg
